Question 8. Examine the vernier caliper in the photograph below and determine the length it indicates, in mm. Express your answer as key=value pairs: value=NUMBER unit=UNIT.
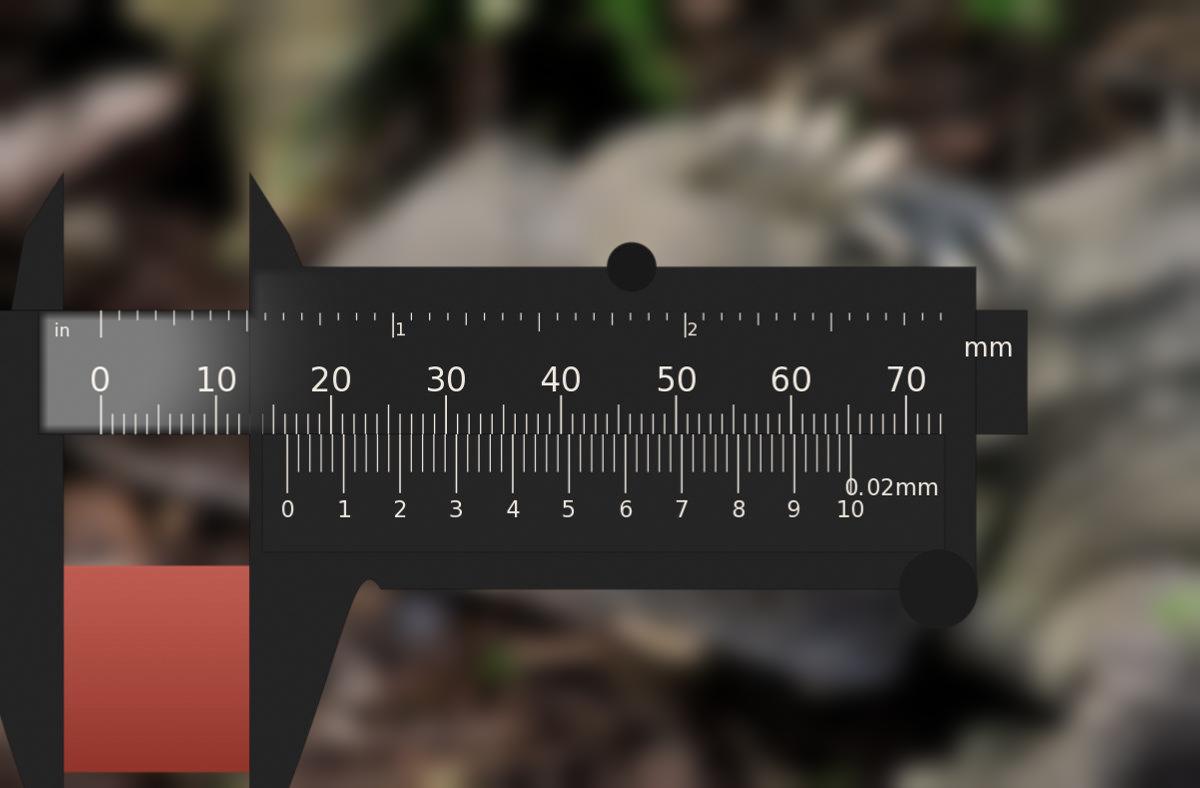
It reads value=16.2 unit=mm
